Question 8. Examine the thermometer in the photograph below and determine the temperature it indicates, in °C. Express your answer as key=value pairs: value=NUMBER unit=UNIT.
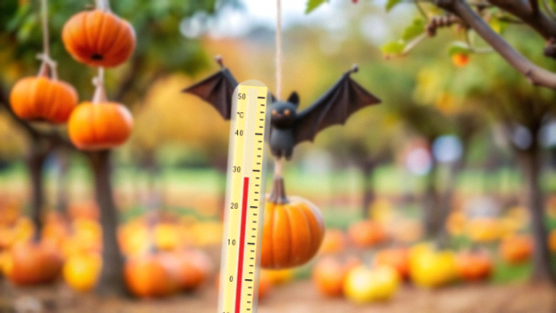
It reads value=28 unit=°C
